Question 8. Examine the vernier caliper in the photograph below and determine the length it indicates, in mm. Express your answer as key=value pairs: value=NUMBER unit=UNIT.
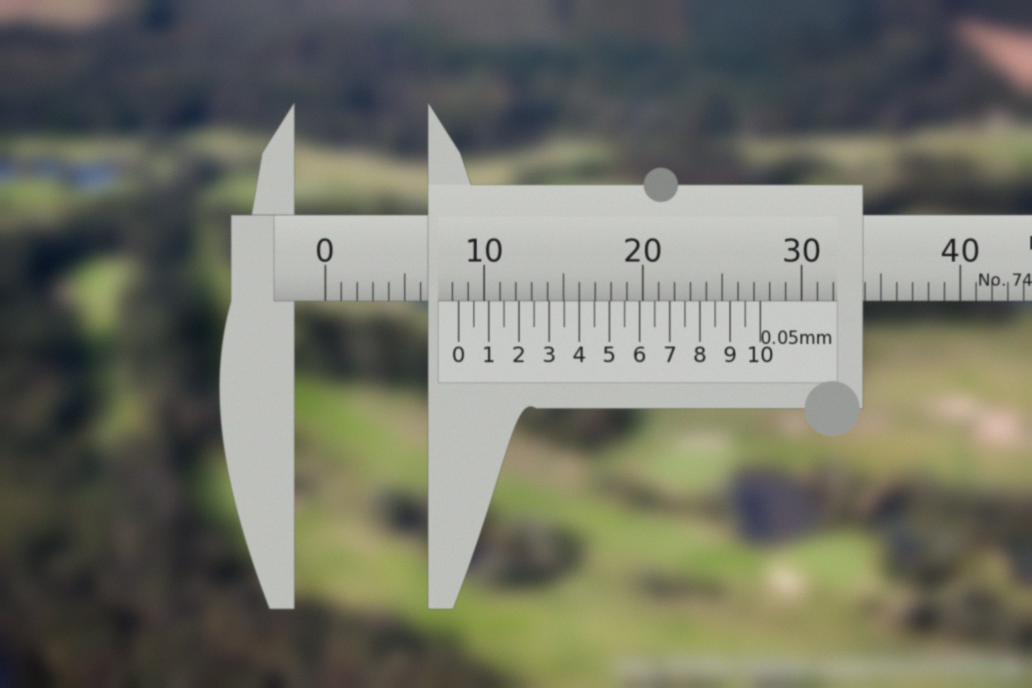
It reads value=8.4 unit=mm
